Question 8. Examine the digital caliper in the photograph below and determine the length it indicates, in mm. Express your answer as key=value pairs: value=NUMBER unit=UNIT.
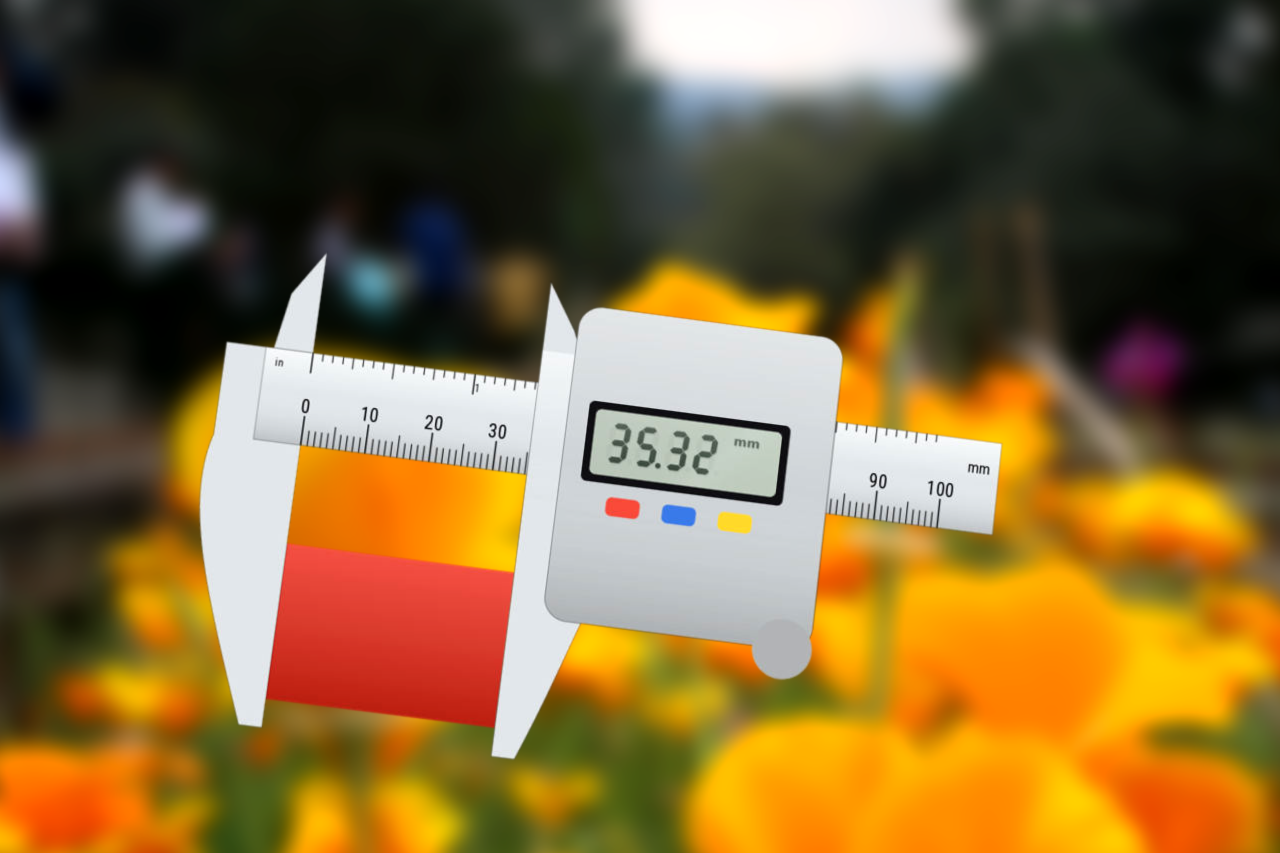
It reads value=35.32 unit=mm
